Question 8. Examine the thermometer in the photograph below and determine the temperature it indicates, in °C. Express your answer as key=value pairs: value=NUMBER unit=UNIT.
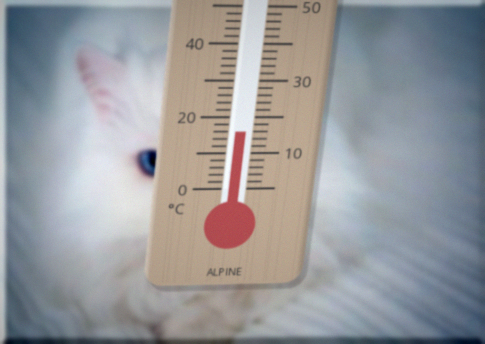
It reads value=16 unit=°C
